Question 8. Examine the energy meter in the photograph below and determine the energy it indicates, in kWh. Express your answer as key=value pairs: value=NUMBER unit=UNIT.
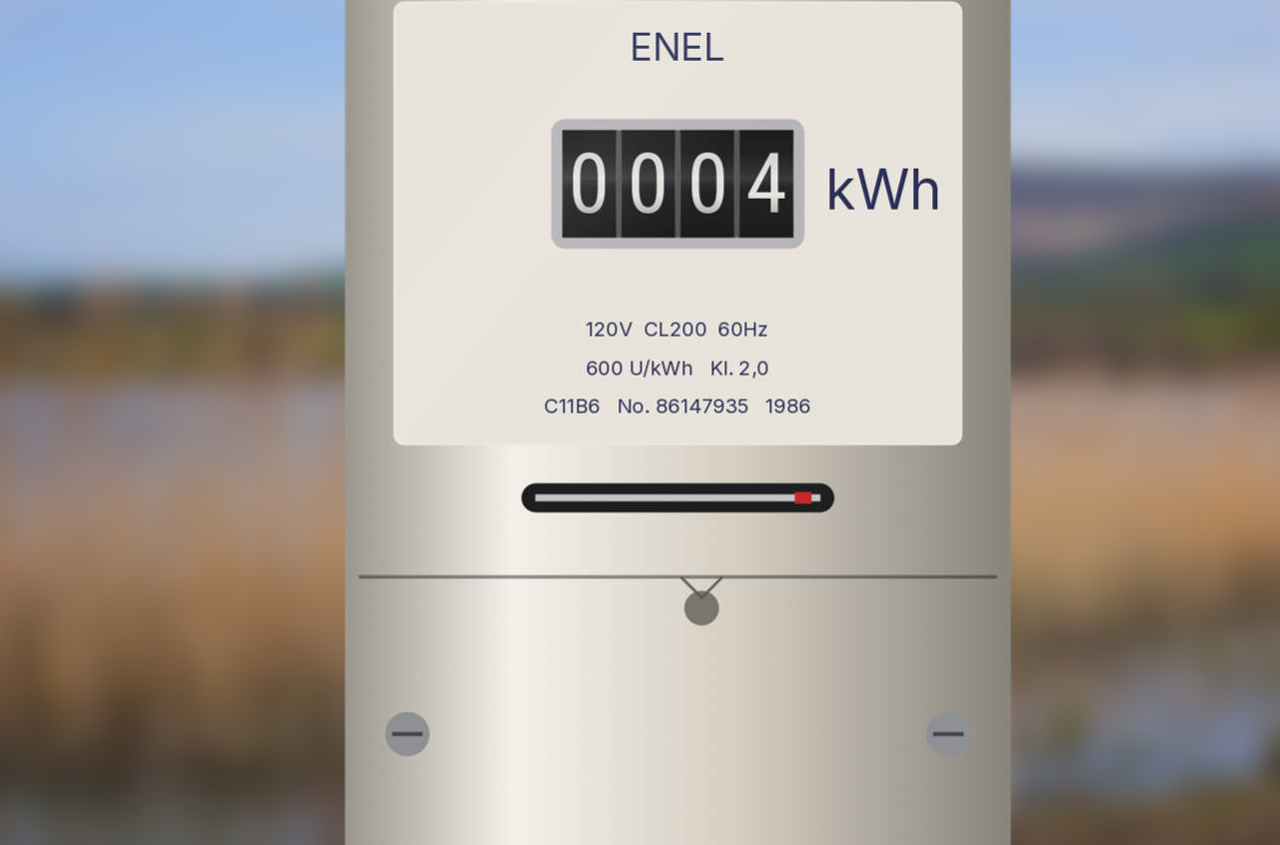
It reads value=4 unit=kWh
